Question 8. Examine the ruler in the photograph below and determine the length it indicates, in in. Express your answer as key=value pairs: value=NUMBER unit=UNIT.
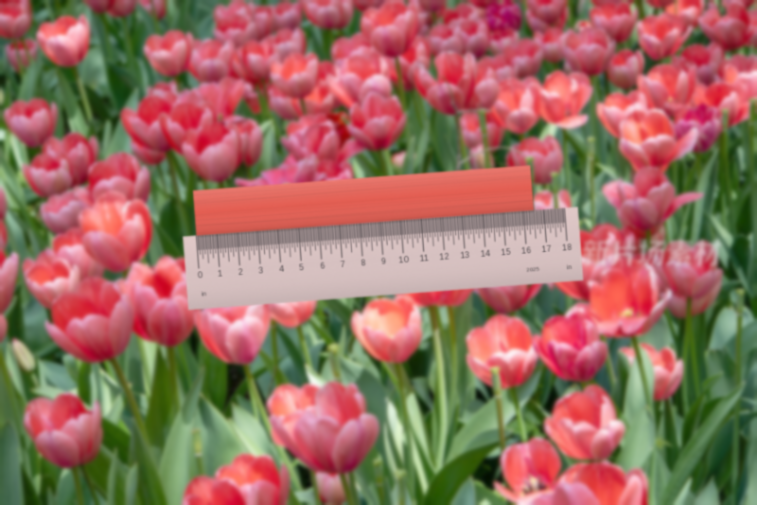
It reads value=16.5 unit=in
